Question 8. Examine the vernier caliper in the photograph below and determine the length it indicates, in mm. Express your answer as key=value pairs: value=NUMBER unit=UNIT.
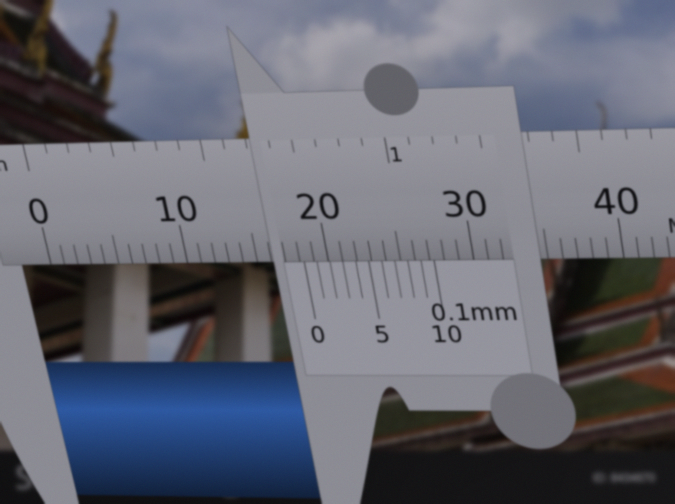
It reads value=18.3 unit=mm
